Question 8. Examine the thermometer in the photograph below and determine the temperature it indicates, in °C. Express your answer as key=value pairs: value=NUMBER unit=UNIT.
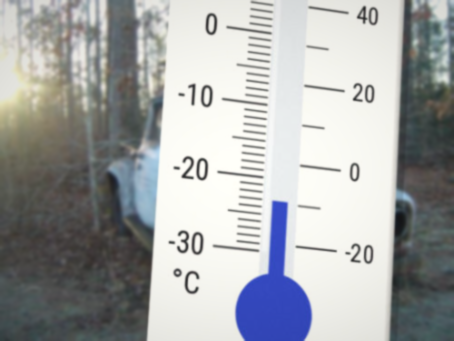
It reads value=-23 unit=°C
